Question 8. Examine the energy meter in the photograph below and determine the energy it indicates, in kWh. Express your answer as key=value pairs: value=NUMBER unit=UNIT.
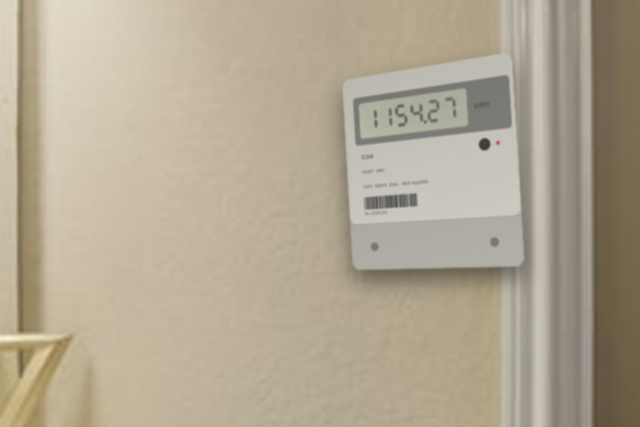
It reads value=1154.27 unit=kWh
